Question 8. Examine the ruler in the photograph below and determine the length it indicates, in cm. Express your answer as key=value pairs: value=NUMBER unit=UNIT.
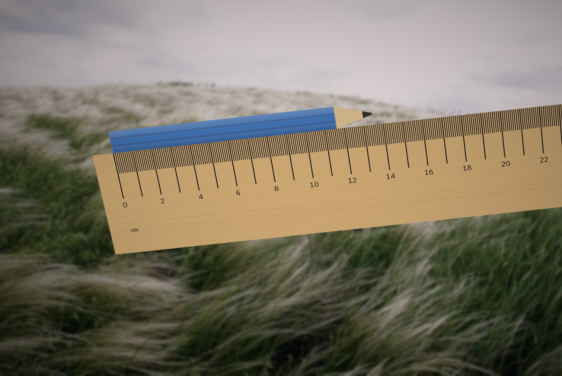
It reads value=13.5 unit=cm
